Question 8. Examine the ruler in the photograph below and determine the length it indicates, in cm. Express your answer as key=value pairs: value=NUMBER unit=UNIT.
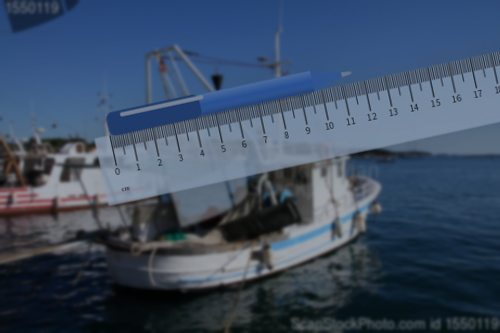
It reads value=11.5 unit=cm
